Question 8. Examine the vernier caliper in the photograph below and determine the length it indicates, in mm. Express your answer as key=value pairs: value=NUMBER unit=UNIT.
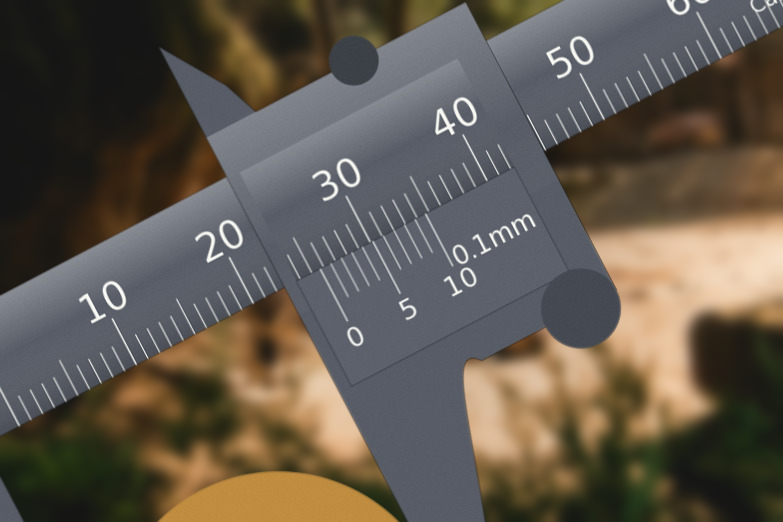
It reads value=25.7 unit=mm
